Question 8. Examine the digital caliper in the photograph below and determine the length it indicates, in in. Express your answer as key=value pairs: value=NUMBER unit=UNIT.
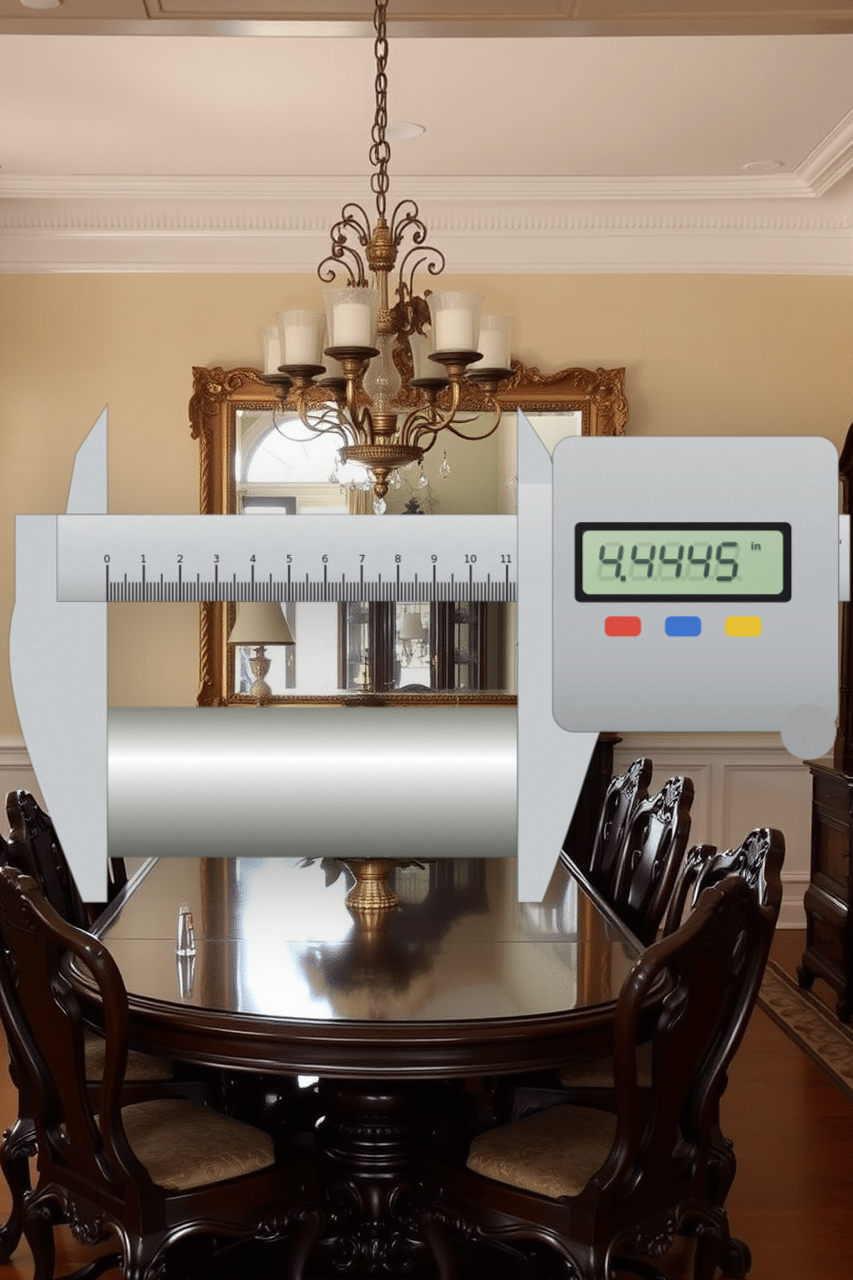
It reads value=4.4445 unit=in
